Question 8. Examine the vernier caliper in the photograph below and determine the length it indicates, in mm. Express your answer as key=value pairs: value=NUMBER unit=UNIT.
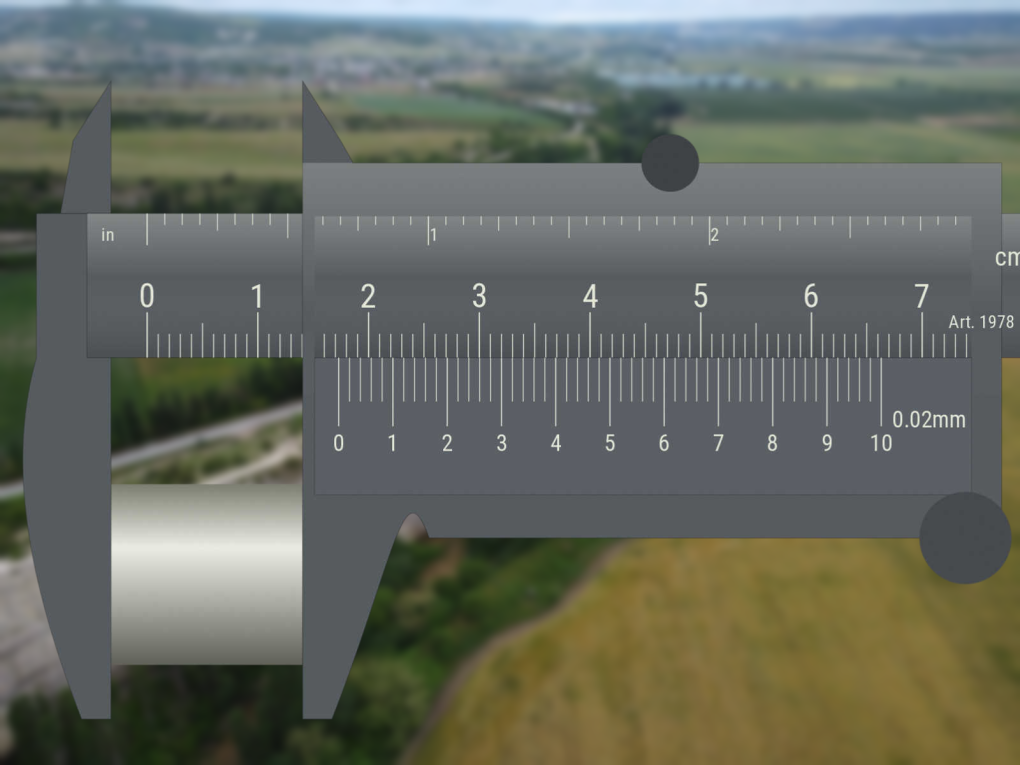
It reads value=17.3 unit=mm
